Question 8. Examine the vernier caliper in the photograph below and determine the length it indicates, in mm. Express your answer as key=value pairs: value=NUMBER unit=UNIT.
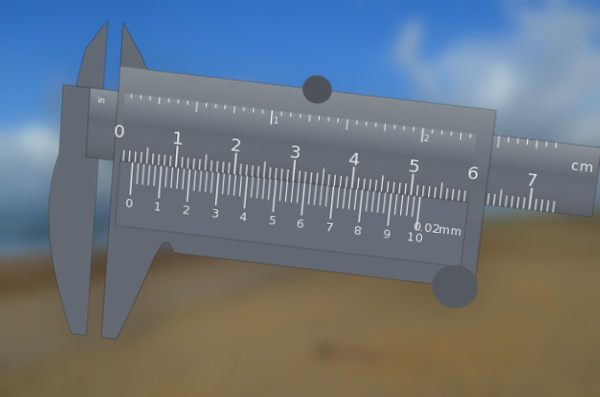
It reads value=2.6 unit=mm
